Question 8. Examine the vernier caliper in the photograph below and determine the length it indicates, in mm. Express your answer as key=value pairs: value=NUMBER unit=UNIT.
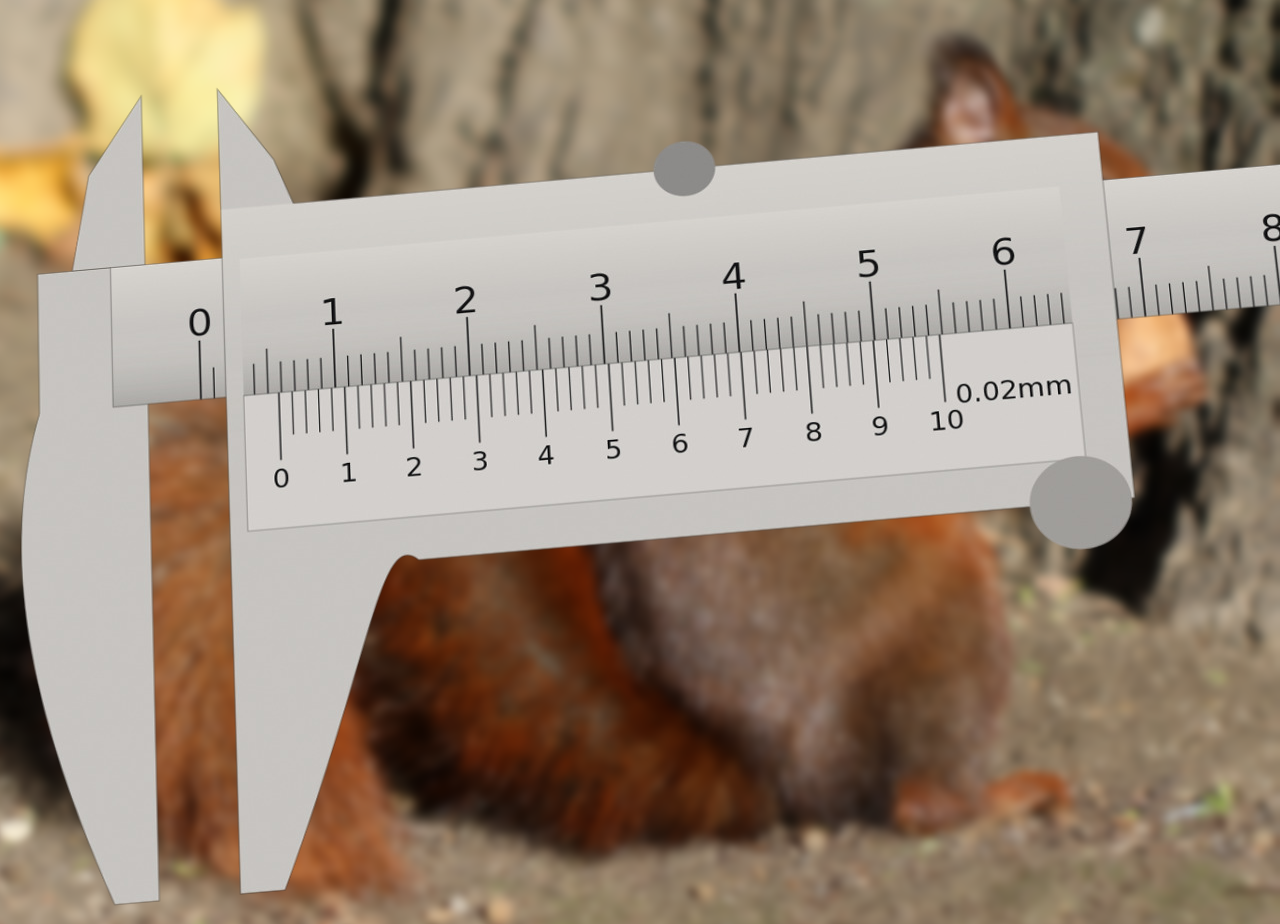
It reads value=5.8 unit=mm
